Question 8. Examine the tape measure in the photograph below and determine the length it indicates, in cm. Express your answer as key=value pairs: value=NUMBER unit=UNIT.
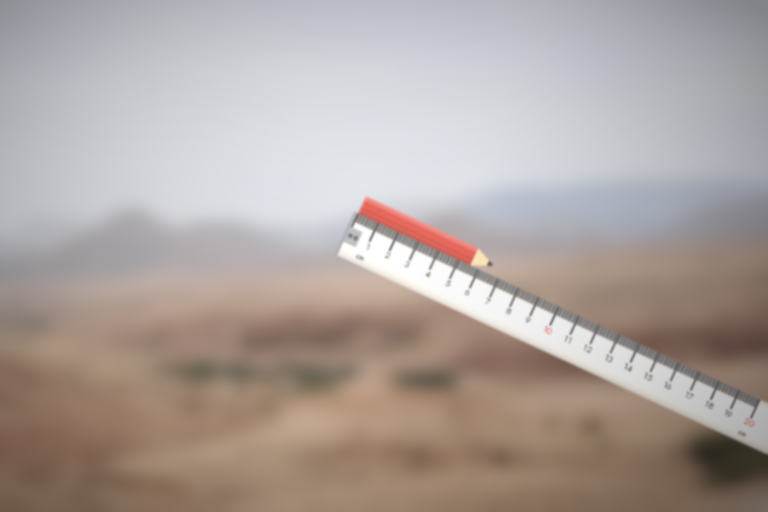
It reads value=6.5 unit=cm
